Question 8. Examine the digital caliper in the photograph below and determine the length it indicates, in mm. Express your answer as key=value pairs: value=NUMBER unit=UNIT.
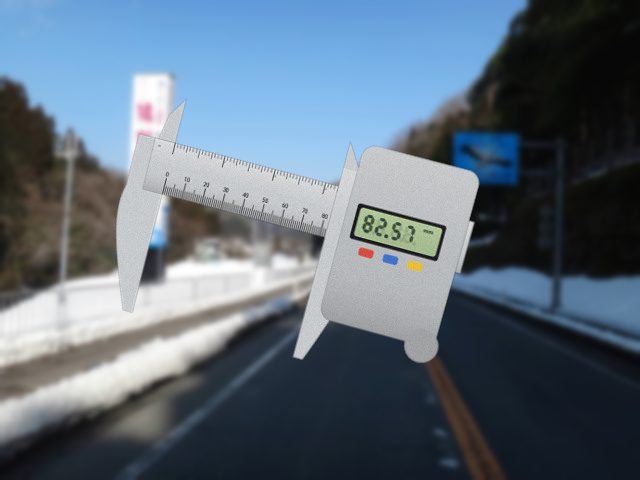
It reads value=82.57 unit=mm
